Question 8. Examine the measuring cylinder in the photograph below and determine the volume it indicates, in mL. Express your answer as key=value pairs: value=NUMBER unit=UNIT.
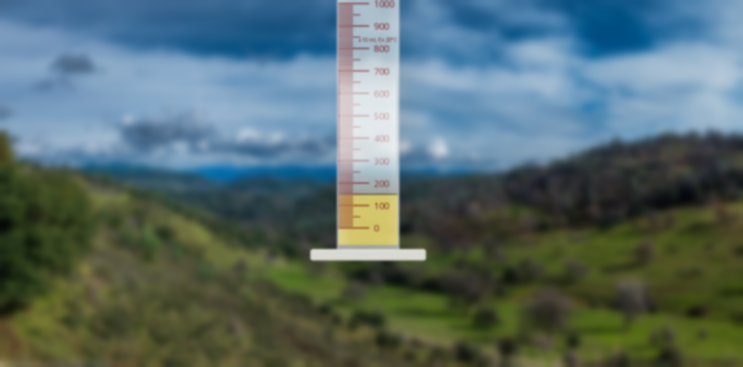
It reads value=150 unit=mL
